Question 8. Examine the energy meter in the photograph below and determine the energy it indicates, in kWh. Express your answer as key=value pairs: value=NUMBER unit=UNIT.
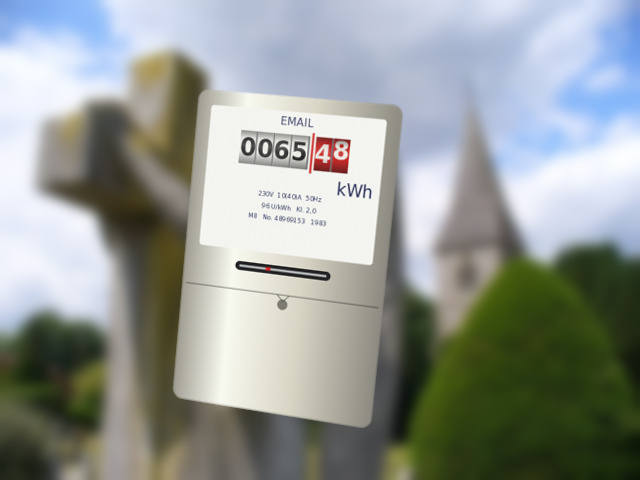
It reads value=65.48 unit=kWh
